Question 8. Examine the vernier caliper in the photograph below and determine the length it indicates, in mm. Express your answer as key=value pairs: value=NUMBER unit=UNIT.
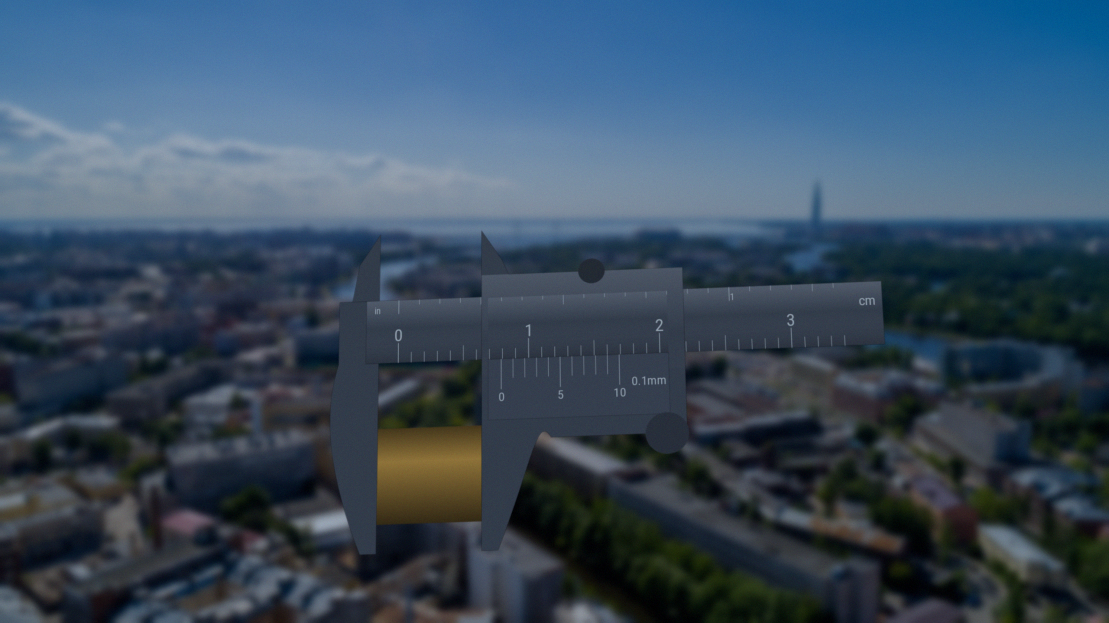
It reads value=7.9 unit=mm
